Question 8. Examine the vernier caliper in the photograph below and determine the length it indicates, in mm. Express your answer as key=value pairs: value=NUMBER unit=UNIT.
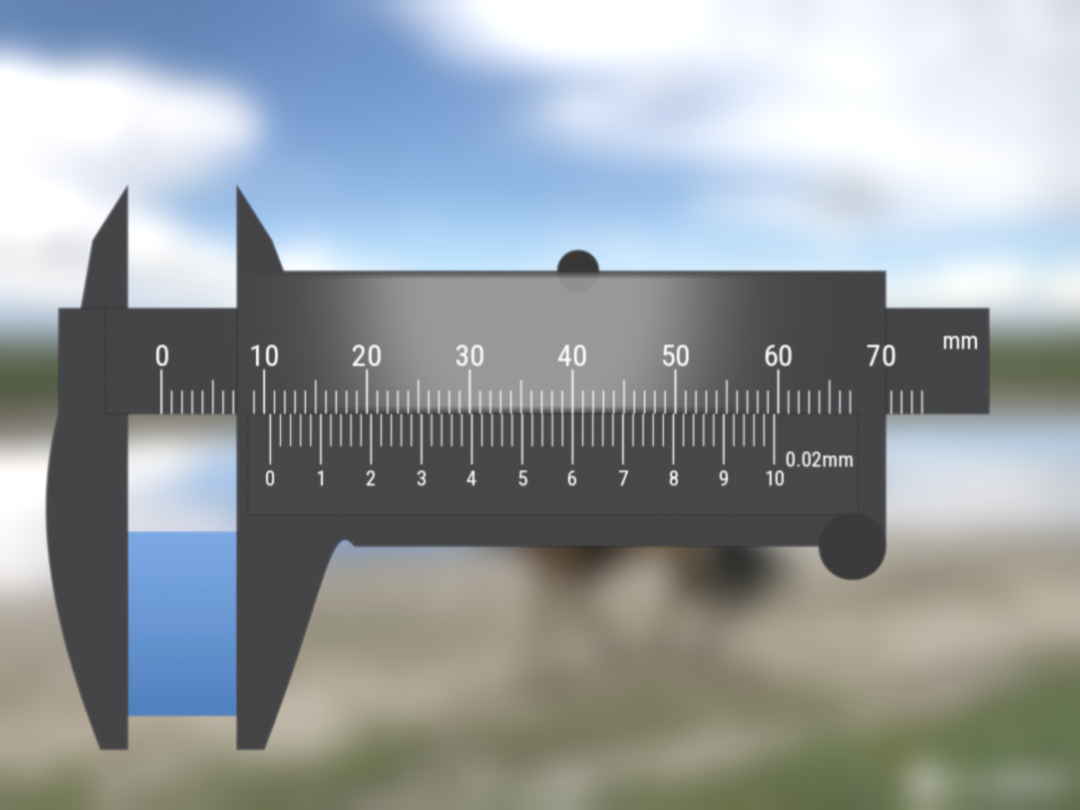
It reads value=10.6 unit=mm
